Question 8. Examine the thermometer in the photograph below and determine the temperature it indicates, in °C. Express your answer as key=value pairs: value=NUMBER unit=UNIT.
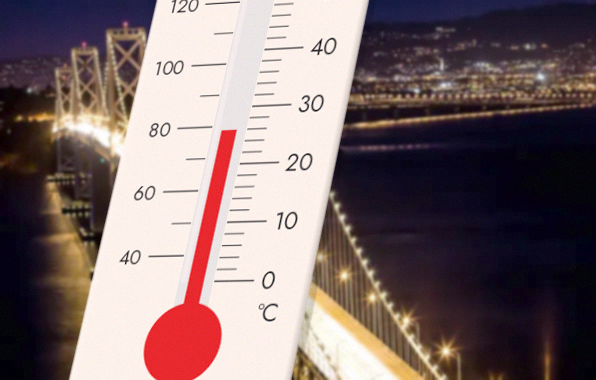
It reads value=26 unit=°C
